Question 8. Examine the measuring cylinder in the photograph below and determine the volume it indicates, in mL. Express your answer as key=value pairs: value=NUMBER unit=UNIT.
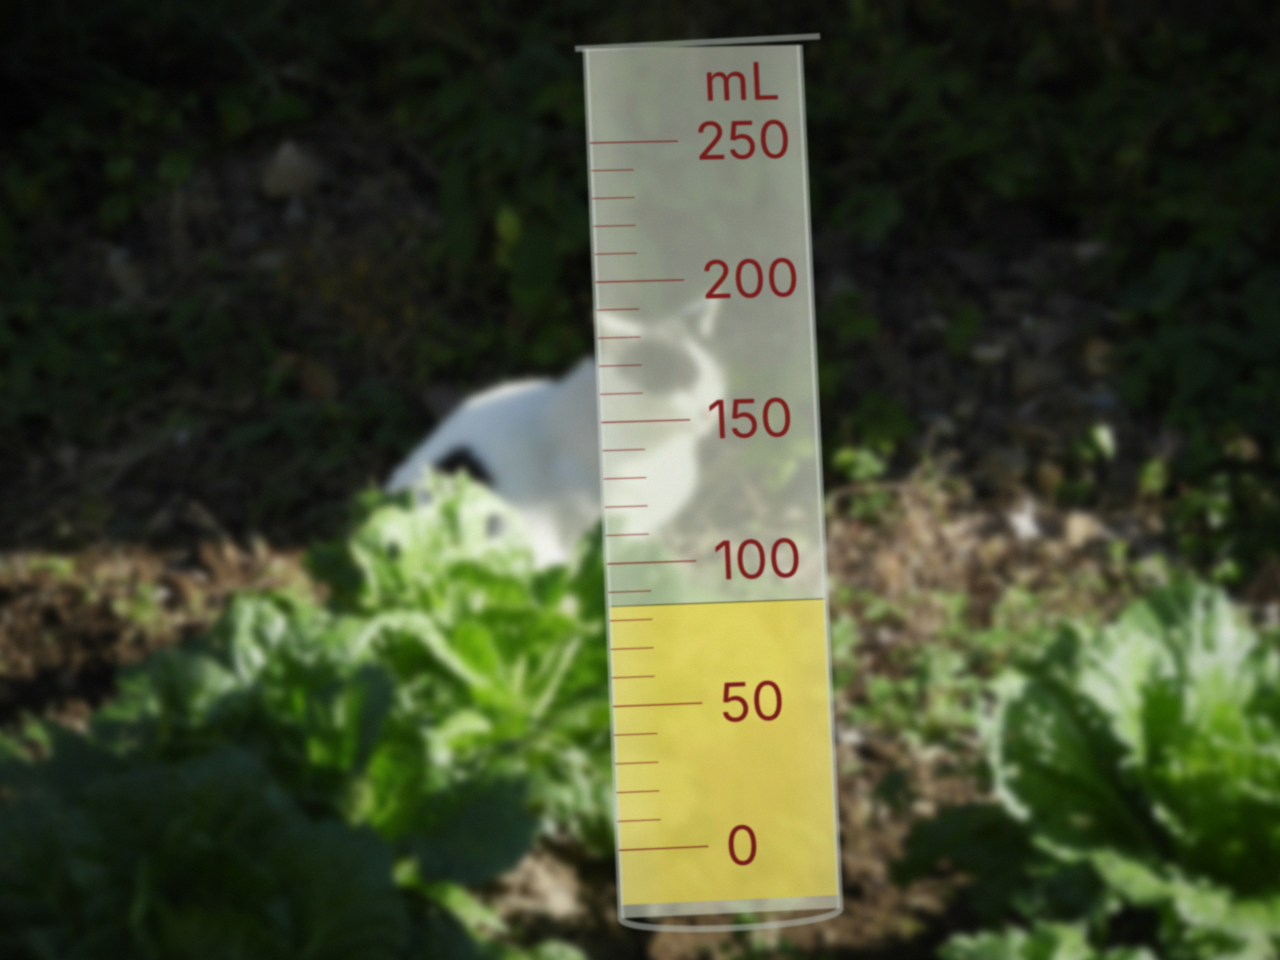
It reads value=85 unit=mL
